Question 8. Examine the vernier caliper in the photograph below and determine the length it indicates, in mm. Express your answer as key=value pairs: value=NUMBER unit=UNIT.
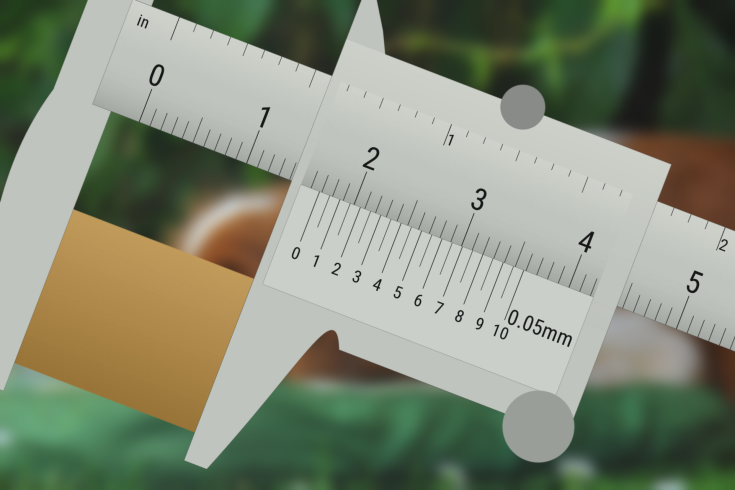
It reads value=16.8 unit=mm
